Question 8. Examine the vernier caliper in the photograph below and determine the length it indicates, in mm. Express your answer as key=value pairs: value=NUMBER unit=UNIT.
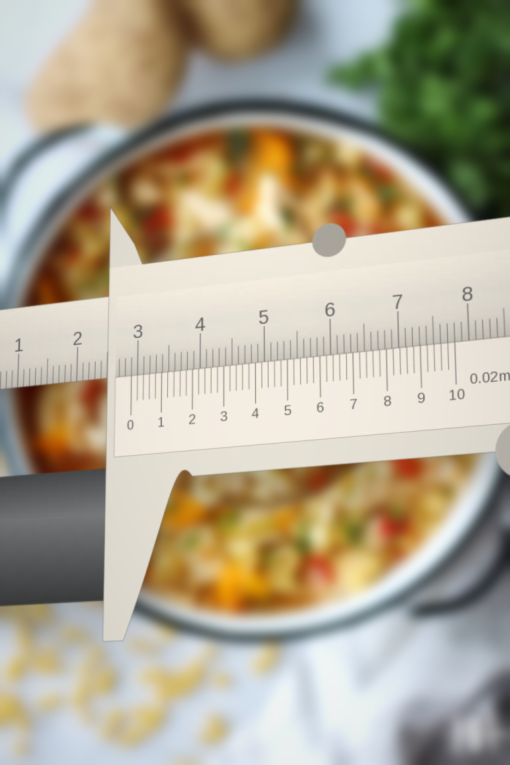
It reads value=29.0 unit=mm
